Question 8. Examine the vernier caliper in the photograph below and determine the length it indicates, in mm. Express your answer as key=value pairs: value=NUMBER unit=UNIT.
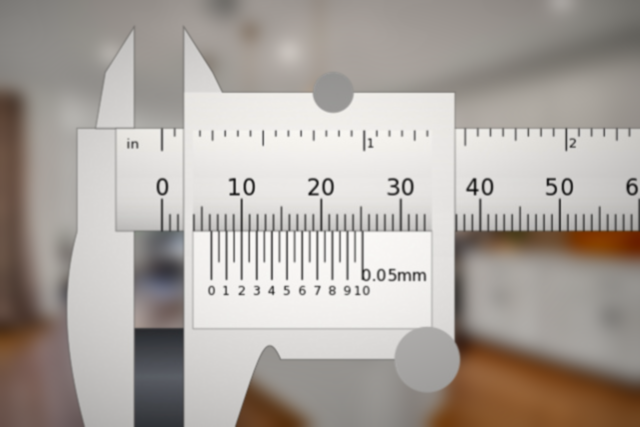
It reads value=6.2 unit=mm
